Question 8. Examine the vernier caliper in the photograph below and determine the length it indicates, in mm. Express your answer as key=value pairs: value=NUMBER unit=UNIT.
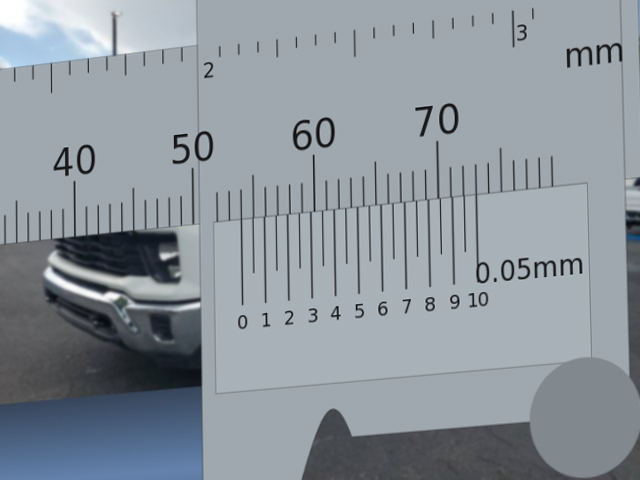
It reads value=54.0 unit=mm
